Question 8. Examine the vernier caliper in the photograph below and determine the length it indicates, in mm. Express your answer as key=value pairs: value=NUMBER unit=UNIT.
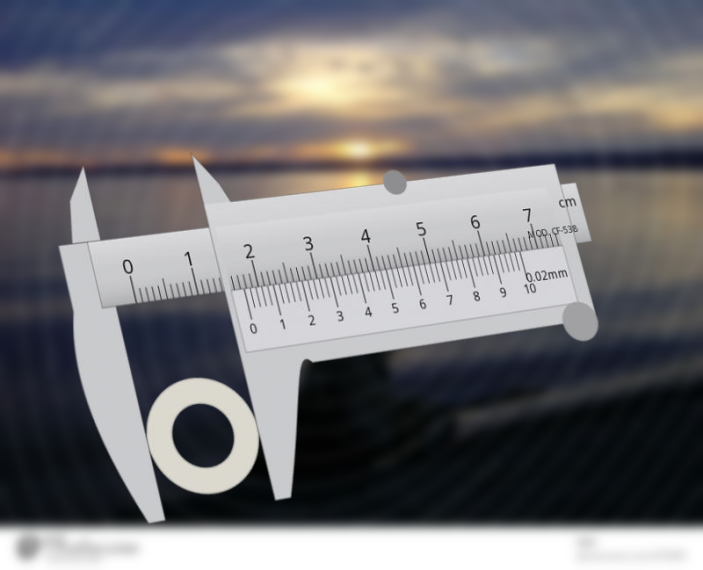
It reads value=17.6 unit=mm
